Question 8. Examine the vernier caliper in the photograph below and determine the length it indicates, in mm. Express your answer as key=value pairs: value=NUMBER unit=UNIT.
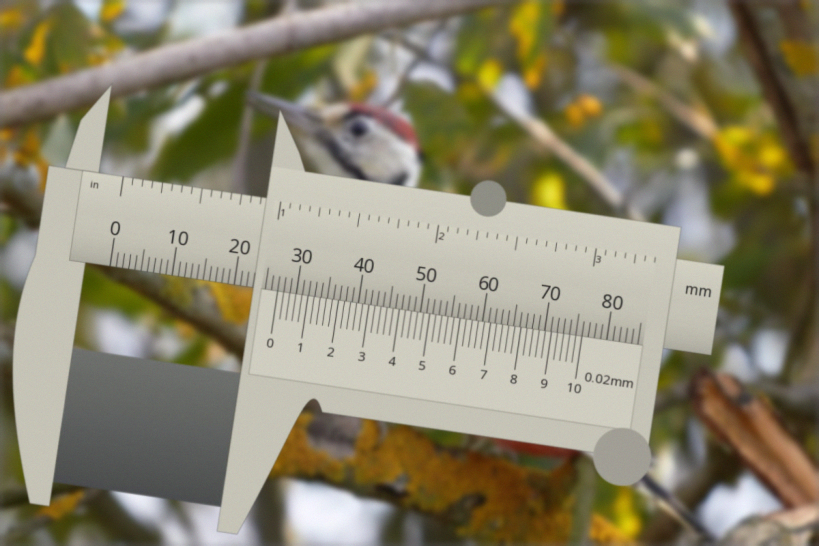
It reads value=27.0 unit=mm
